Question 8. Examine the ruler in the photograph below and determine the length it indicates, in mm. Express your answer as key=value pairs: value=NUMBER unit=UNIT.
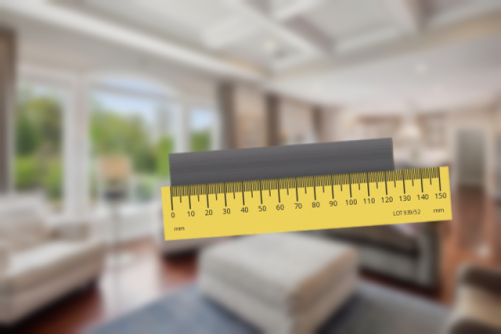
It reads value=125 unit=mm
